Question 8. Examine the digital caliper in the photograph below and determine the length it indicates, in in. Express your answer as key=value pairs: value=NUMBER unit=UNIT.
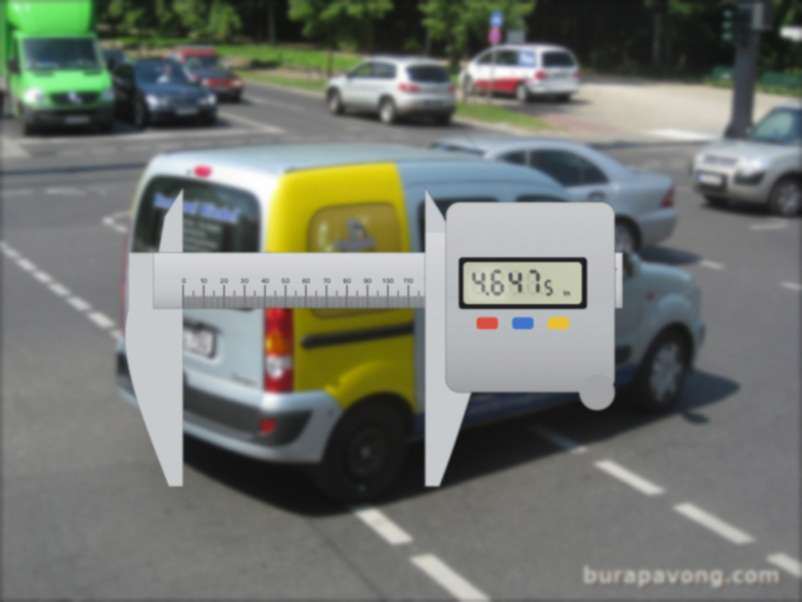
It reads value=4.6475 unit=in
